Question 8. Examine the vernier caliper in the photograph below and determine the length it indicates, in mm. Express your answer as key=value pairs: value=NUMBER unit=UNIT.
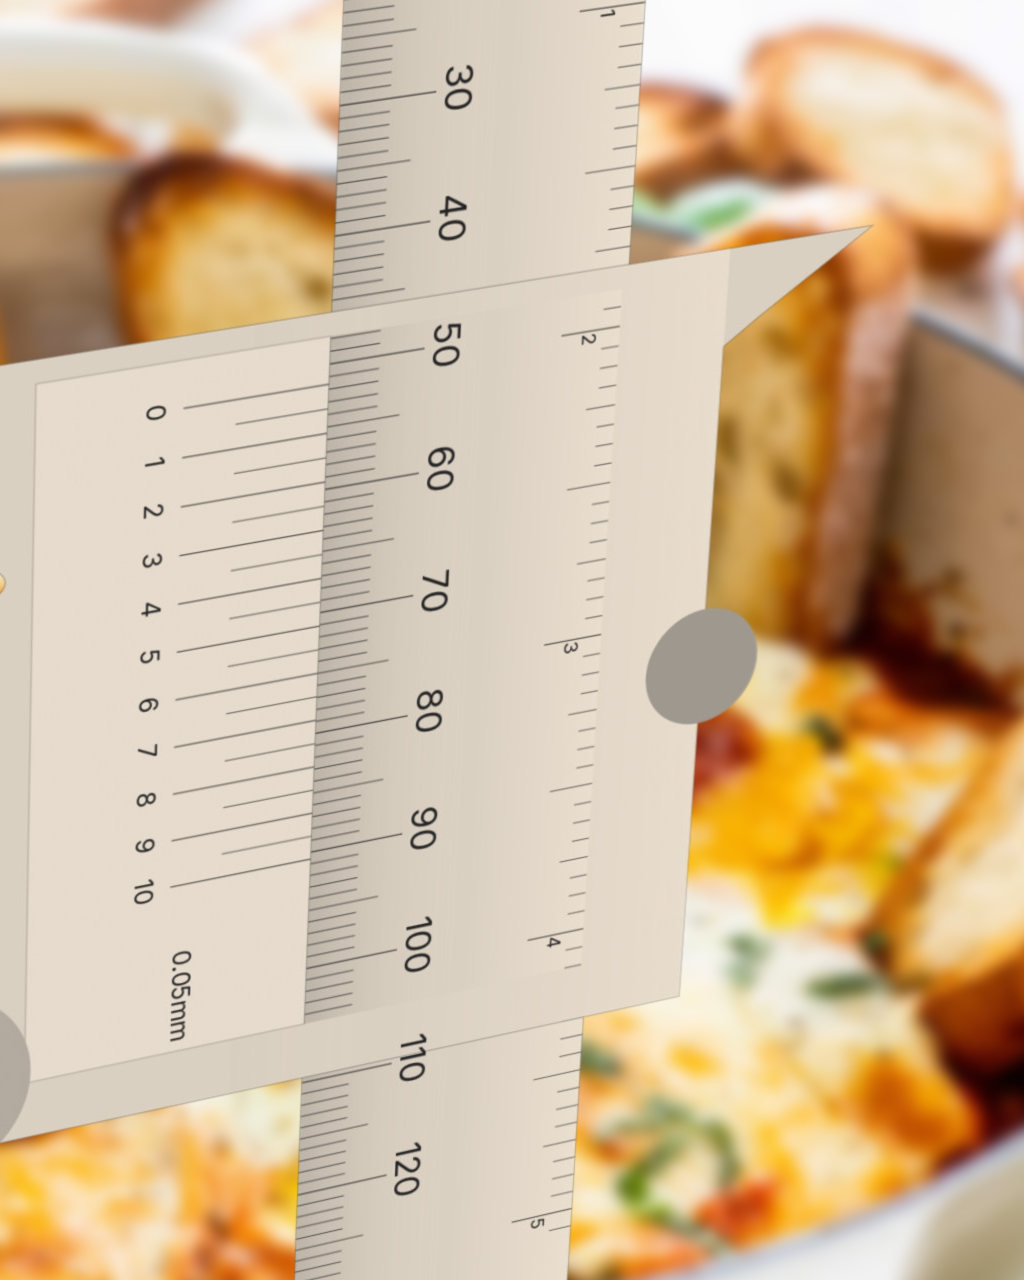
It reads value=51.6 unit=mm
